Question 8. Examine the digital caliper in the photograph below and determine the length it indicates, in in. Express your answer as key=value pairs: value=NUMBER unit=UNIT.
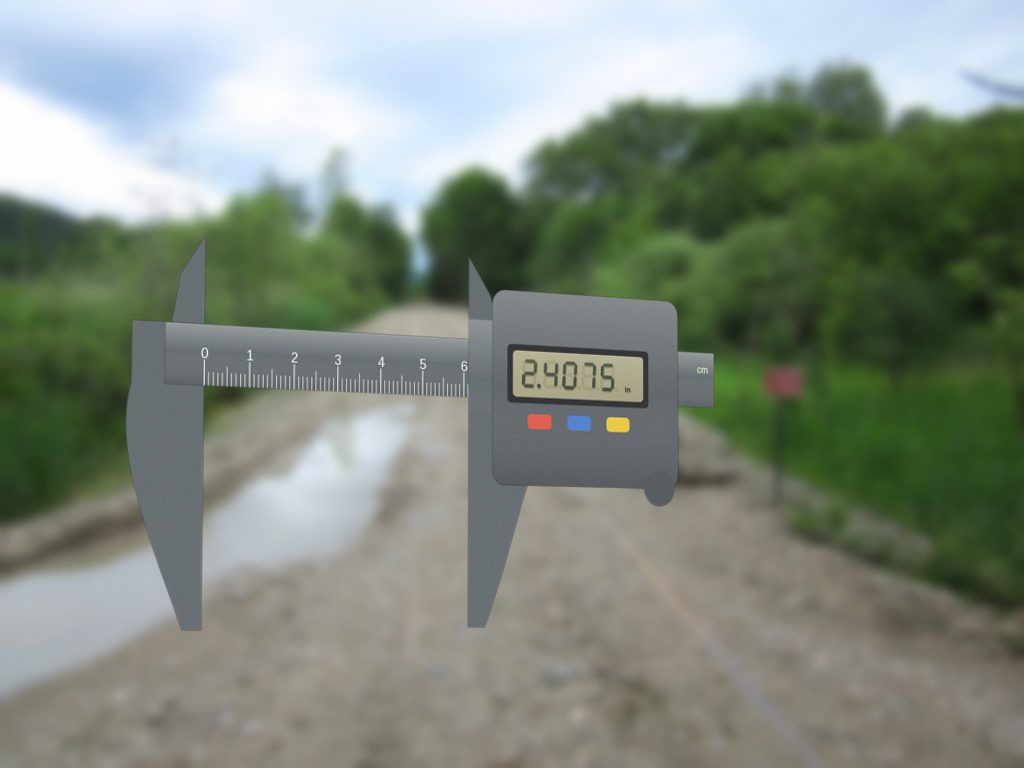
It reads value=2.4075 unit=in
